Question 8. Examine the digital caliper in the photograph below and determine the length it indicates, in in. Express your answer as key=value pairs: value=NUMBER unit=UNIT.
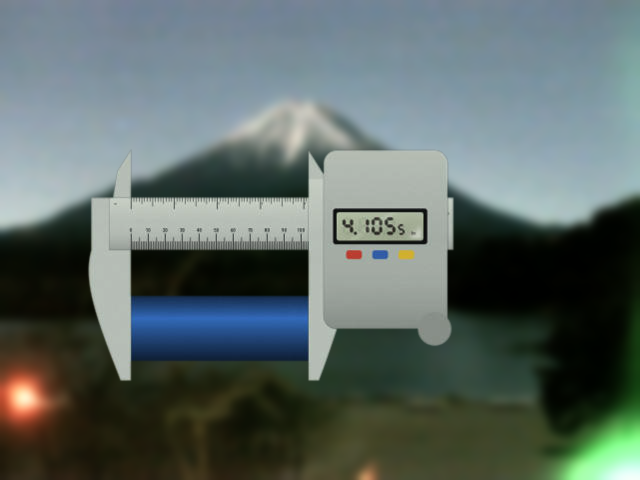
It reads value=4.1055 unit=in
